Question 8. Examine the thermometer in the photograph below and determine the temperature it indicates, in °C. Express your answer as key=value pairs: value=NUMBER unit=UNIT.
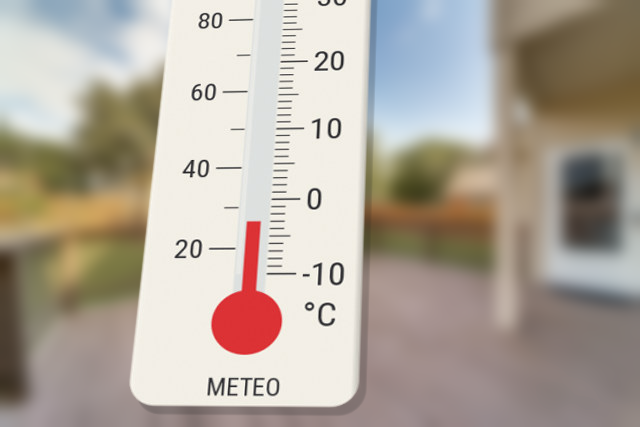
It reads value=-3 unit=°C
